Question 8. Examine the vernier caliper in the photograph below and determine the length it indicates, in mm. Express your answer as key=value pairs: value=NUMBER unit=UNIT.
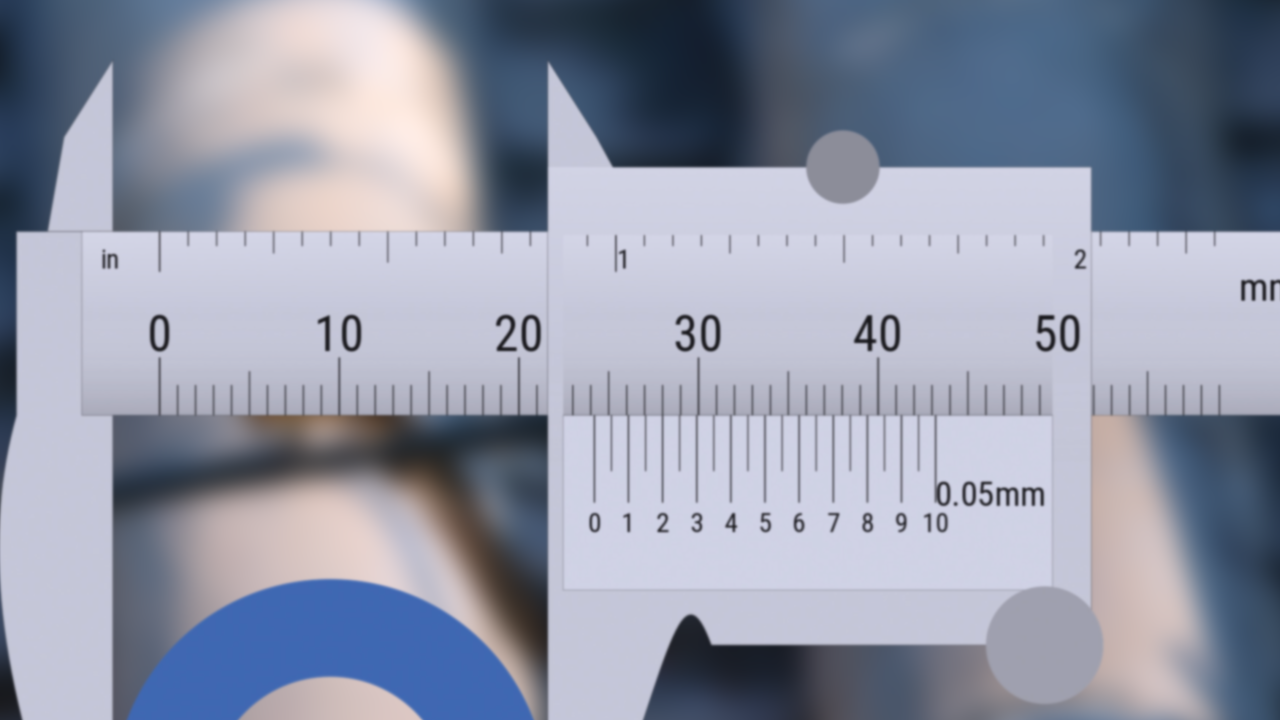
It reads value=24.2 unit=mm
